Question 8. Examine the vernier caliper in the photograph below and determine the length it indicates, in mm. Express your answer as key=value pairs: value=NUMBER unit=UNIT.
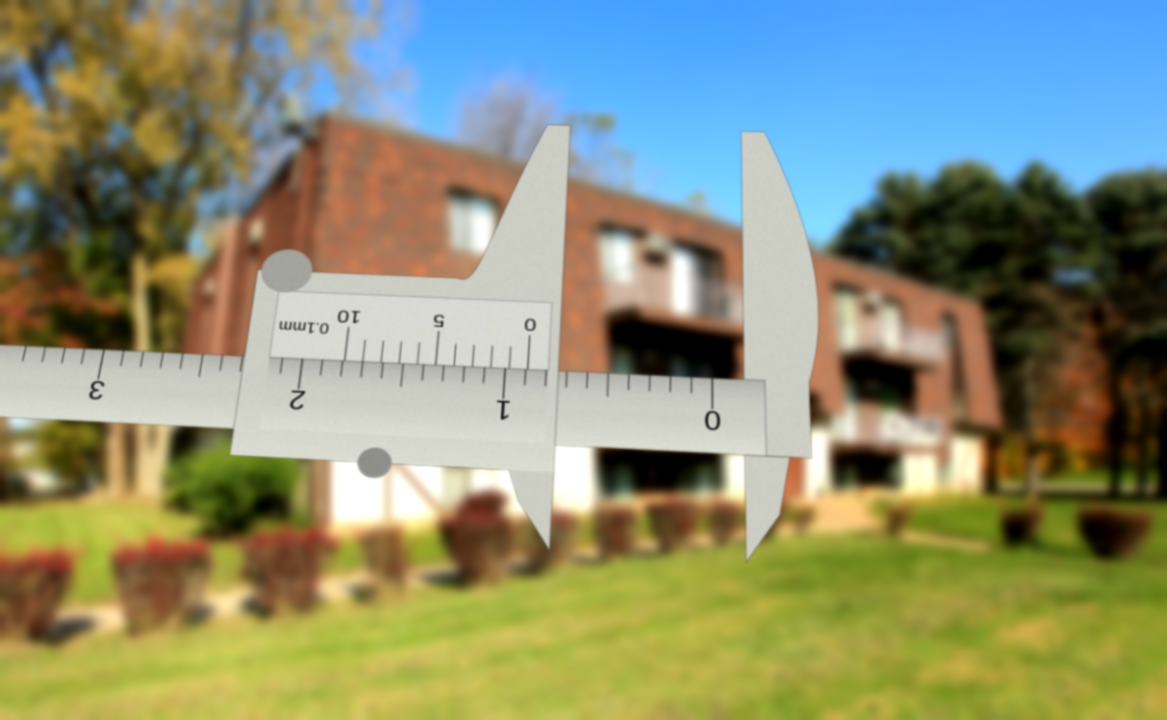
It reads value=8.9 unit=mm
